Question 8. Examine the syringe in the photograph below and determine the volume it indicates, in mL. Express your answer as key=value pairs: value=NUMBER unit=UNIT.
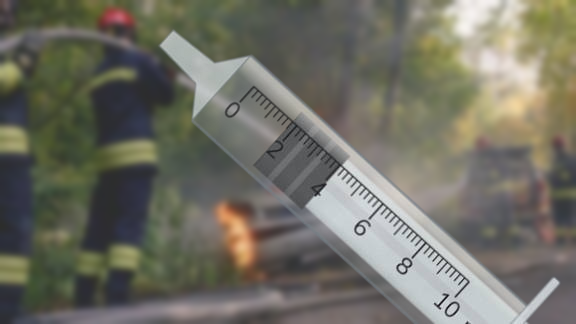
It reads value=1.8 unit=mL
